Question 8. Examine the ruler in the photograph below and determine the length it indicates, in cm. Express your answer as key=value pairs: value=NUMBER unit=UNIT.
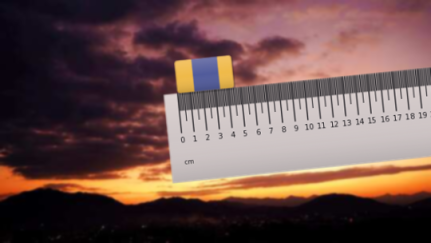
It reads value=4.5 unit=cm
